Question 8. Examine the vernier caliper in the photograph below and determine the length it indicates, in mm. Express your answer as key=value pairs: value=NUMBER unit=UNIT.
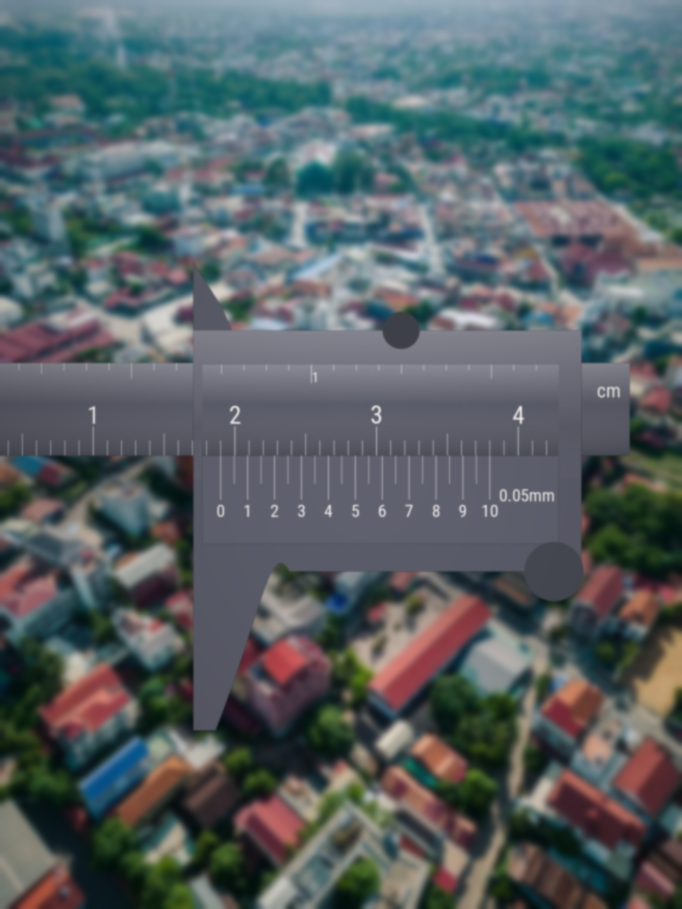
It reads value=19.0 unit=mm
